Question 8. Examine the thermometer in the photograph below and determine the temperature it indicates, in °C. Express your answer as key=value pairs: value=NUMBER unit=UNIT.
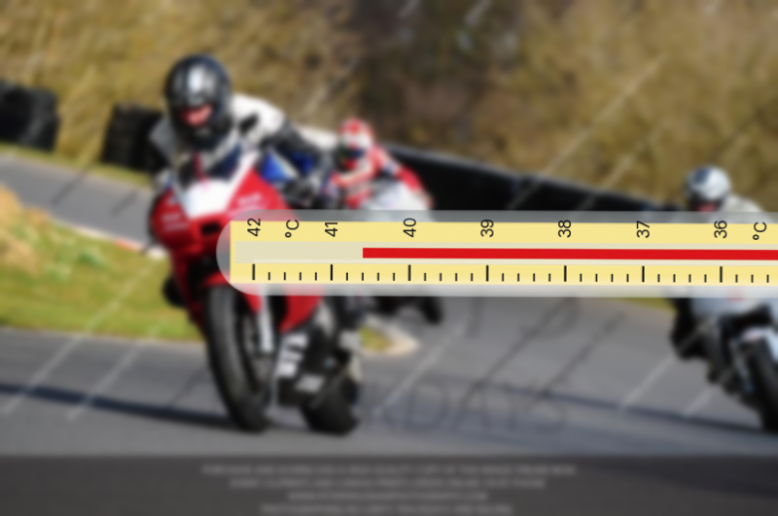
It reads value=40.6 unit=°C
